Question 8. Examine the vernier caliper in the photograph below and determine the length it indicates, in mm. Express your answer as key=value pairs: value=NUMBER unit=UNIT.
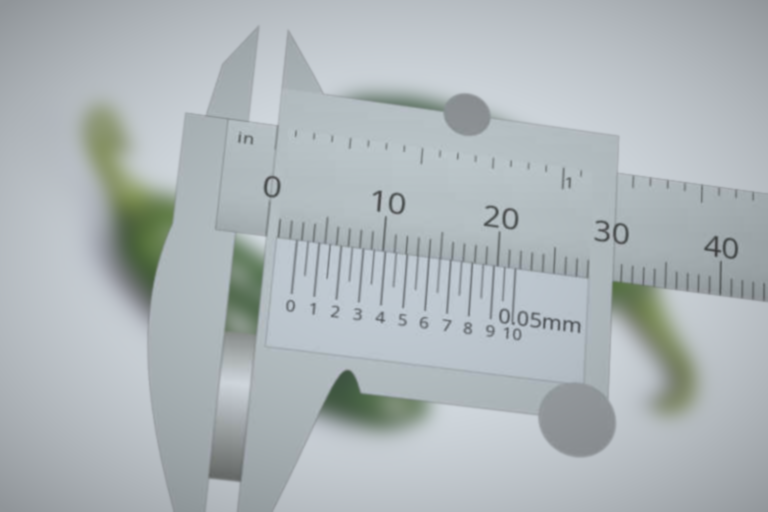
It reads value=2.6 unit=mm
